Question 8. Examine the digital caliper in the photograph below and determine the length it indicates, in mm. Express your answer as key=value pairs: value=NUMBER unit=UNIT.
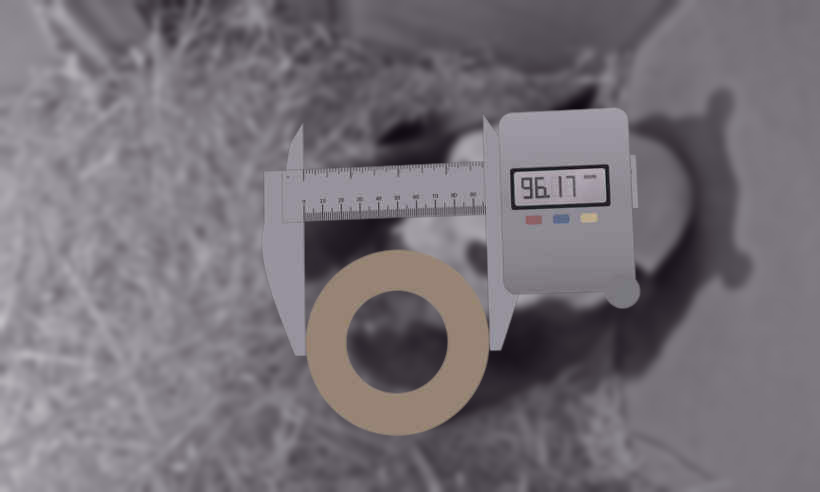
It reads value=96.17 unit=mm
